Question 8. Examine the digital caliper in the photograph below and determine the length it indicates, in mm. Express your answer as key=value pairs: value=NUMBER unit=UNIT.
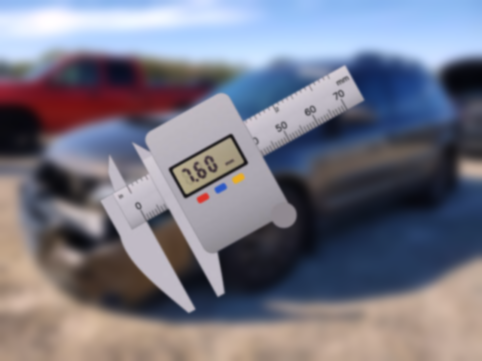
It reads value=7.60 unit=mm
